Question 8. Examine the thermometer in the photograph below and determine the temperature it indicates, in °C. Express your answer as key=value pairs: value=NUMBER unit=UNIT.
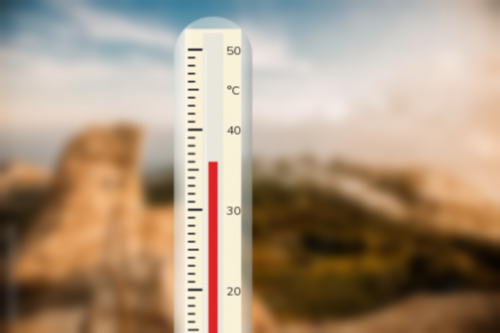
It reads value=36 unit=°C
